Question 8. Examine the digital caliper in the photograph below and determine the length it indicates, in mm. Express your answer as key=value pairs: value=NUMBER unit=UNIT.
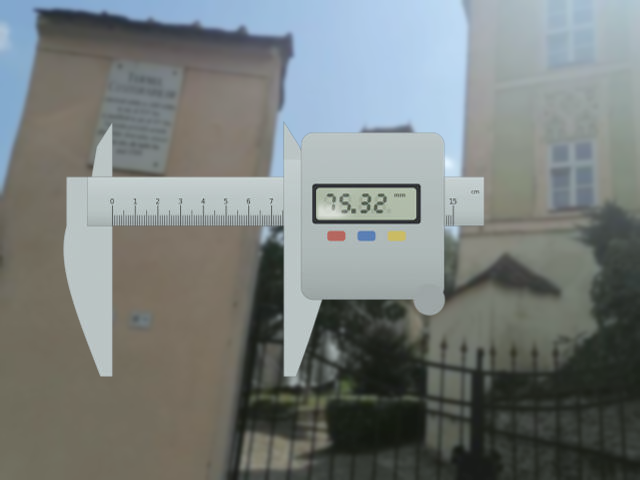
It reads value=75.32 unit=mm
